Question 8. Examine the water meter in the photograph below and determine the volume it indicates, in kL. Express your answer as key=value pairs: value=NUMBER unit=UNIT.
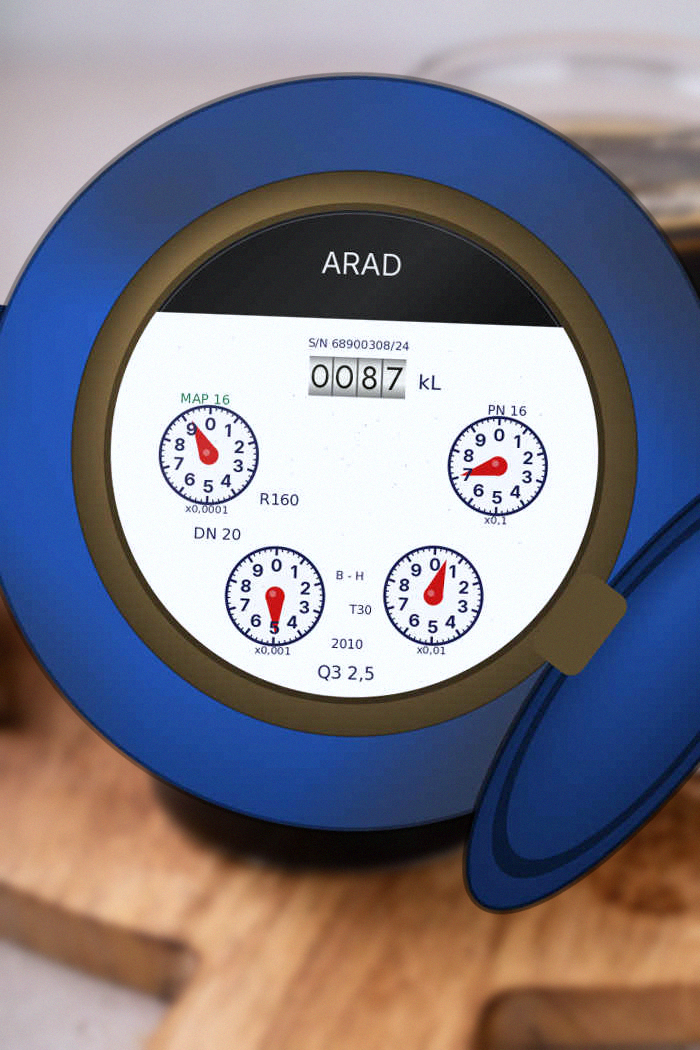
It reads value=87.7049 unit=kL
